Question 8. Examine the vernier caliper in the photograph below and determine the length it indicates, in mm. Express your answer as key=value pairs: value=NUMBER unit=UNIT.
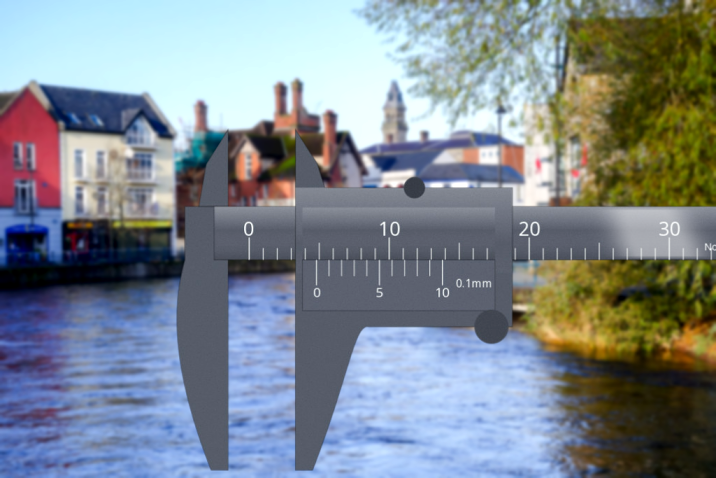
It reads value=4.8 unit=mm
